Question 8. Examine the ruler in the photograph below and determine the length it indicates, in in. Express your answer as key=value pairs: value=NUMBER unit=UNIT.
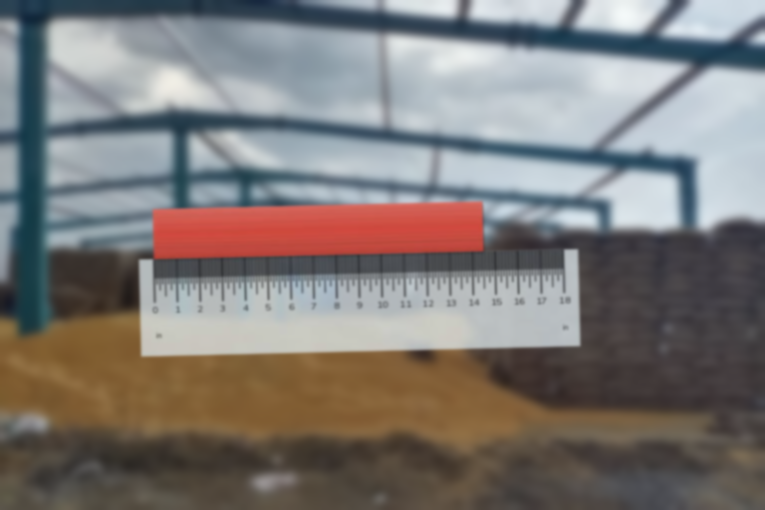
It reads value=14.5 unit=in
